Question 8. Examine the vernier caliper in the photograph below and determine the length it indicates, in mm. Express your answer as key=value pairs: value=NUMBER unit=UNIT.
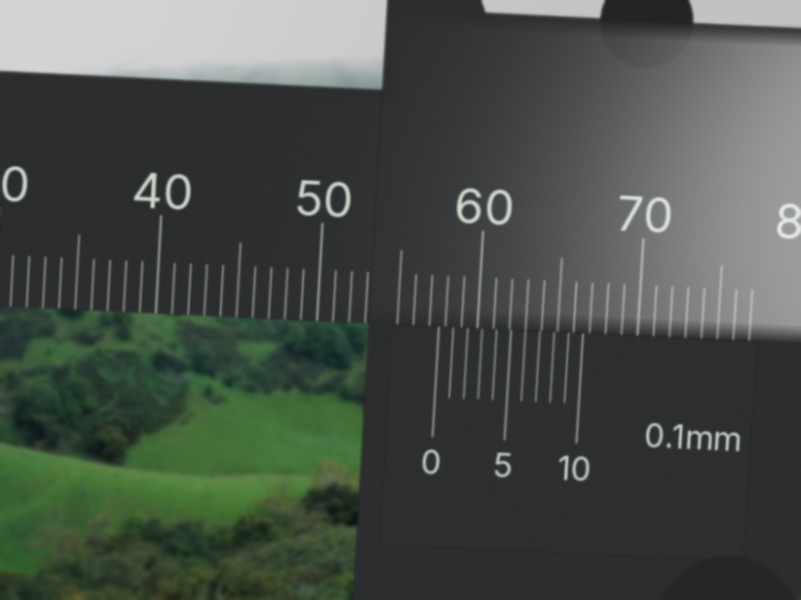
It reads value=57.6 unit=mm
